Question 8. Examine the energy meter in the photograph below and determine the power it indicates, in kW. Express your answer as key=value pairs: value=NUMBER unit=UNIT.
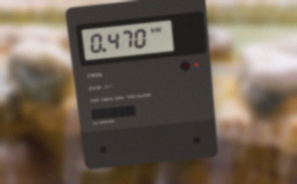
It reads value=0.470 unit=kW
